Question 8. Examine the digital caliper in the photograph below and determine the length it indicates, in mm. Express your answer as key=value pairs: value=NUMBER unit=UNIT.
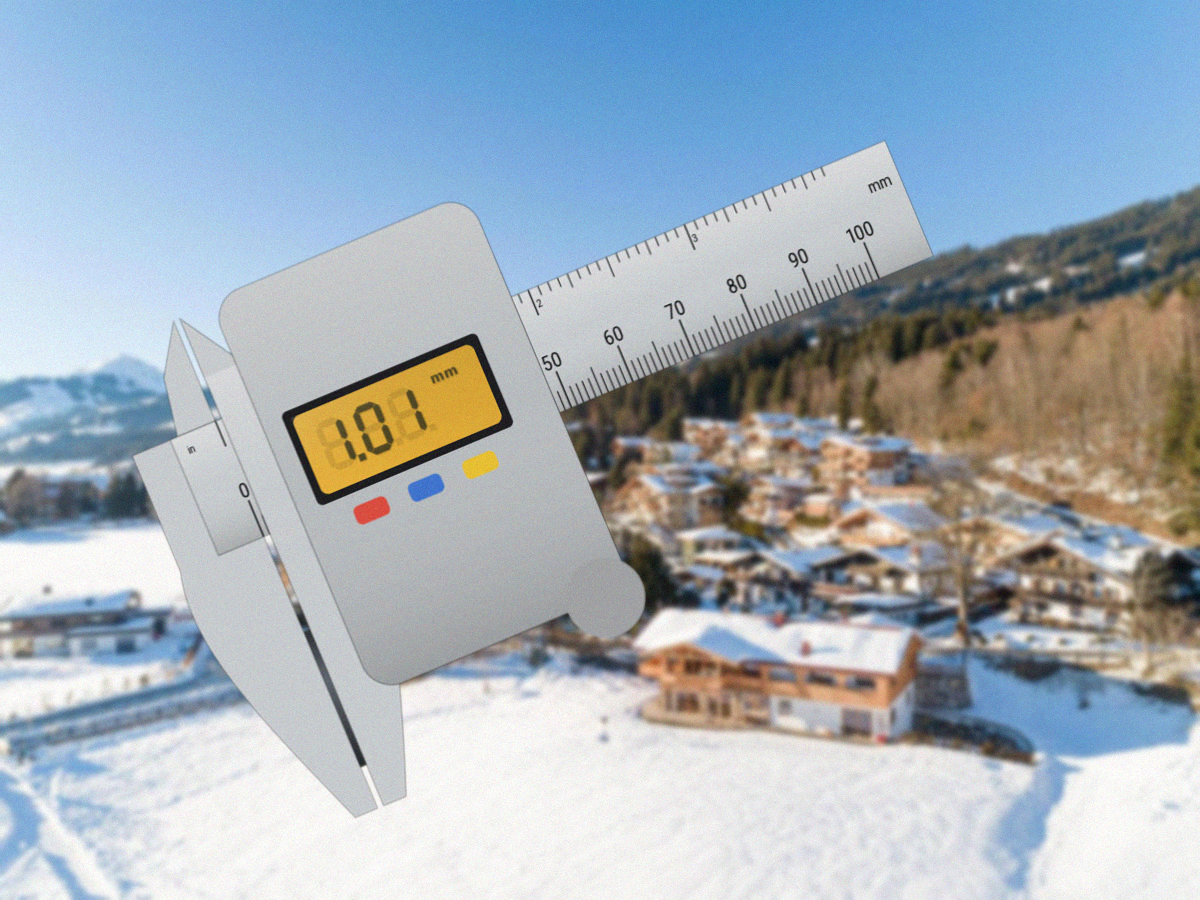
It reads value=1.01 unit=mm
